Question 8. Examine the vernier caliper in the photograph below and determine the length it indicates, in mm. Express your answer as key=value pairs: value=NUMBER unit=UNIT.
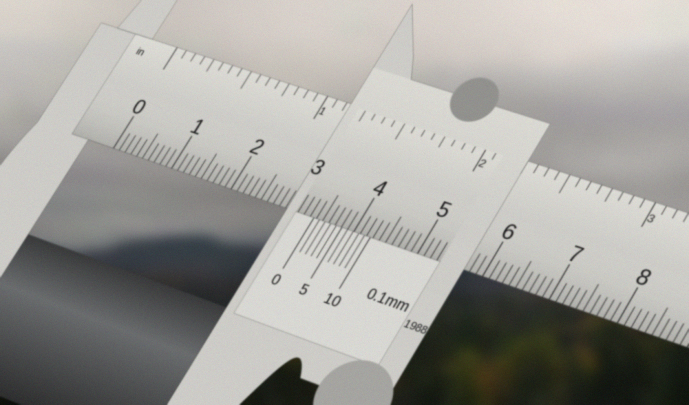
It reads value=33.6 unit=mm
